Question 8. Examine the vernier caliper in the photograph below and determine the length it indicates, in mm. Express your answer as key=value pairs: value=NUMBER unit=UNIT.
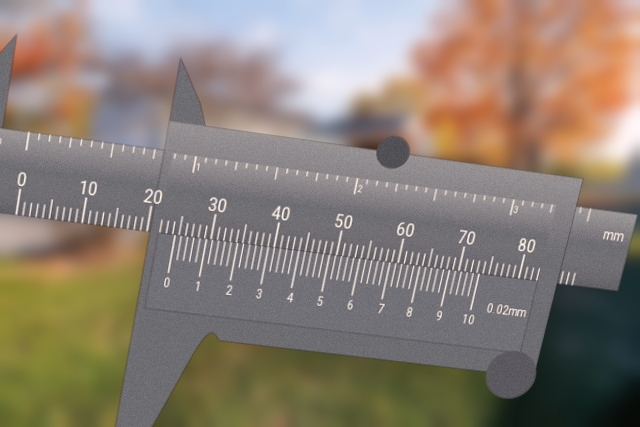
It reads value=24.4 unit=mm
